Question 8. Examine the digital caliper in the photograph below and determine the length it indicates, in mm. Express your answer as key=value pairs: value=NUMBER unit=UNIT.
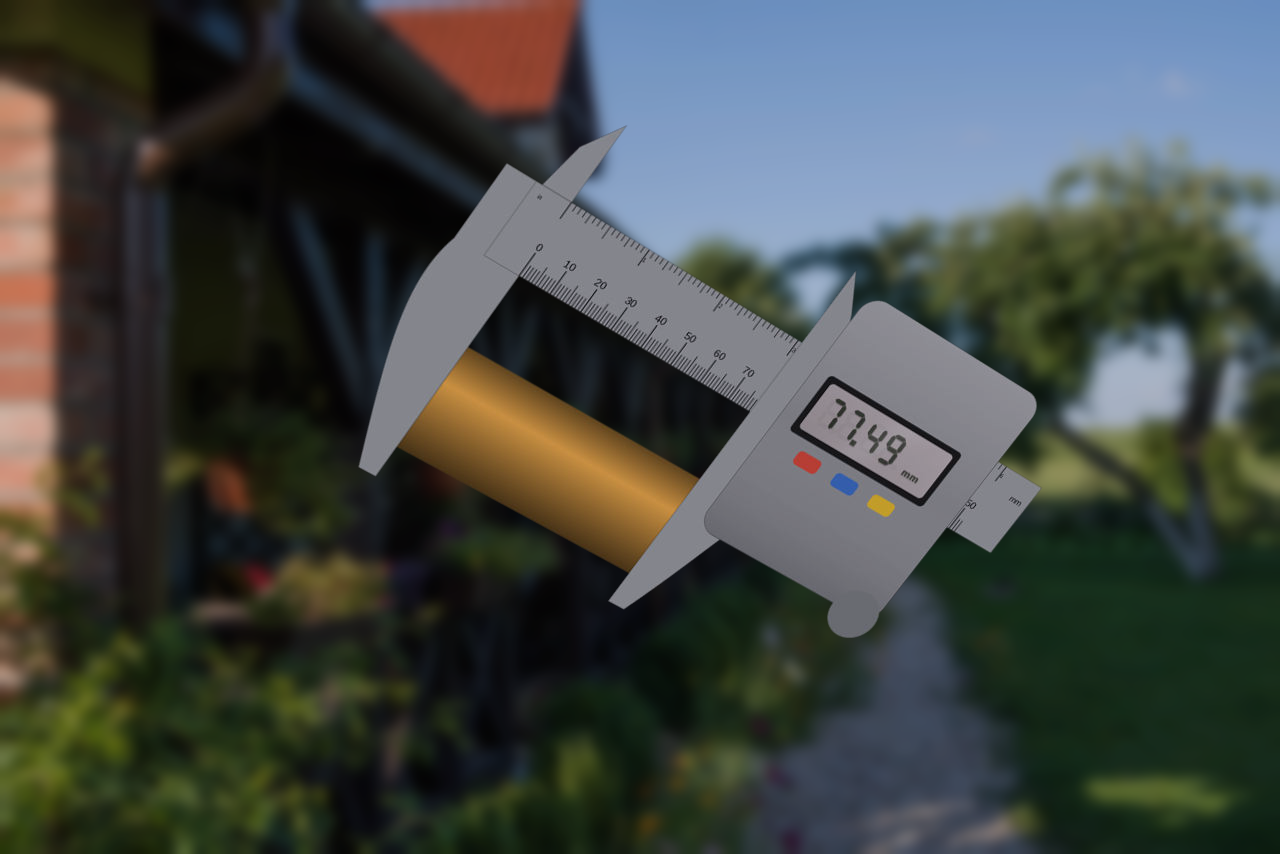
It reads value=77.49 unit=mm
